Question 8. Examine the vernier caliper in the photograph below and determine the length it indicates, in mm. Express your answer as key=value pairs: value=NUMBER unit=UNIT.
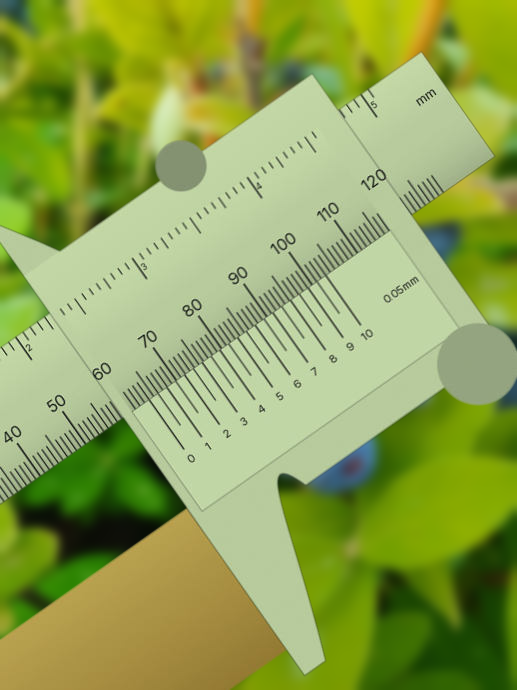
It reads value=64.0 unit=mm
